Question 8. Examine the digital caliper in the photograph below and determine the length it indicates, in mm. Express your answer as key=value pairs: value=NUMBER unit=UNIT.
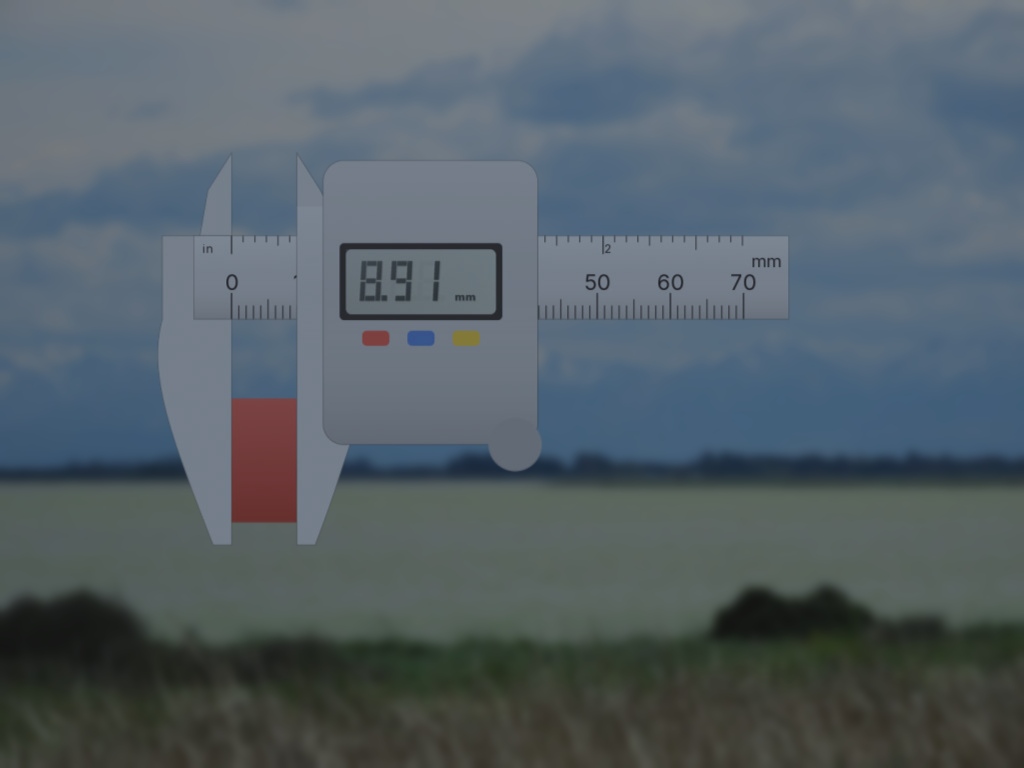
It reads value=8.91 unit=mm
